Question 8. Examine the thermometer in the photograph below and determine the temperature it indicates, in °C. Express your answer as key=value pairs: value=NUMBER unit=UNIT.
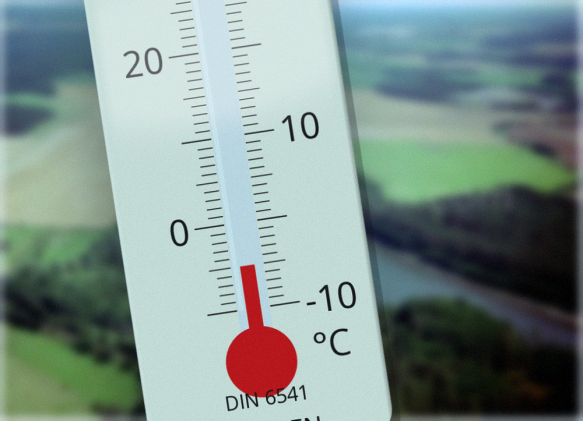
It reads value=-5 unit=°C
